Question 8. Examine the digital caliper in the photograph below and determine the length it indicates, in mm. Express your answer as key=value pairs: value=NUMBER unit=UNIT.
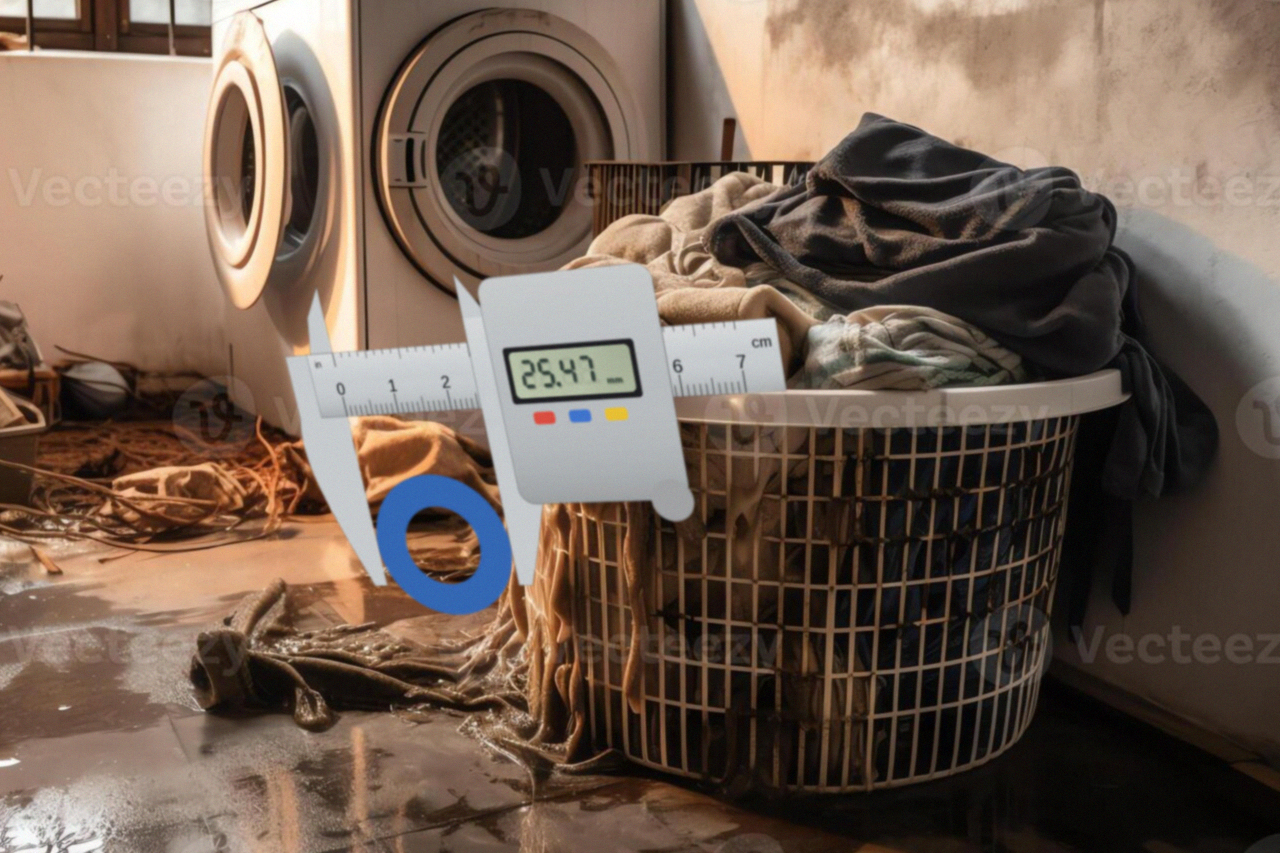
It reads value=25.47 unit=mm
